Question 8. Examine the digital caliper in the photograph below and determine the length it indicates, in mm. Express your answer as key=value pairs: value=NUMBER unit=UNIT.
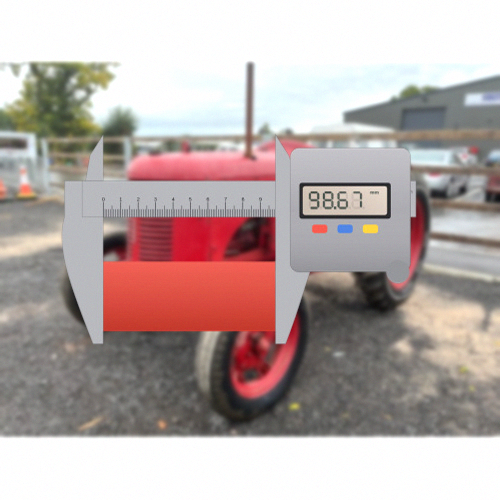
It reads value=98.67 unit=mm
